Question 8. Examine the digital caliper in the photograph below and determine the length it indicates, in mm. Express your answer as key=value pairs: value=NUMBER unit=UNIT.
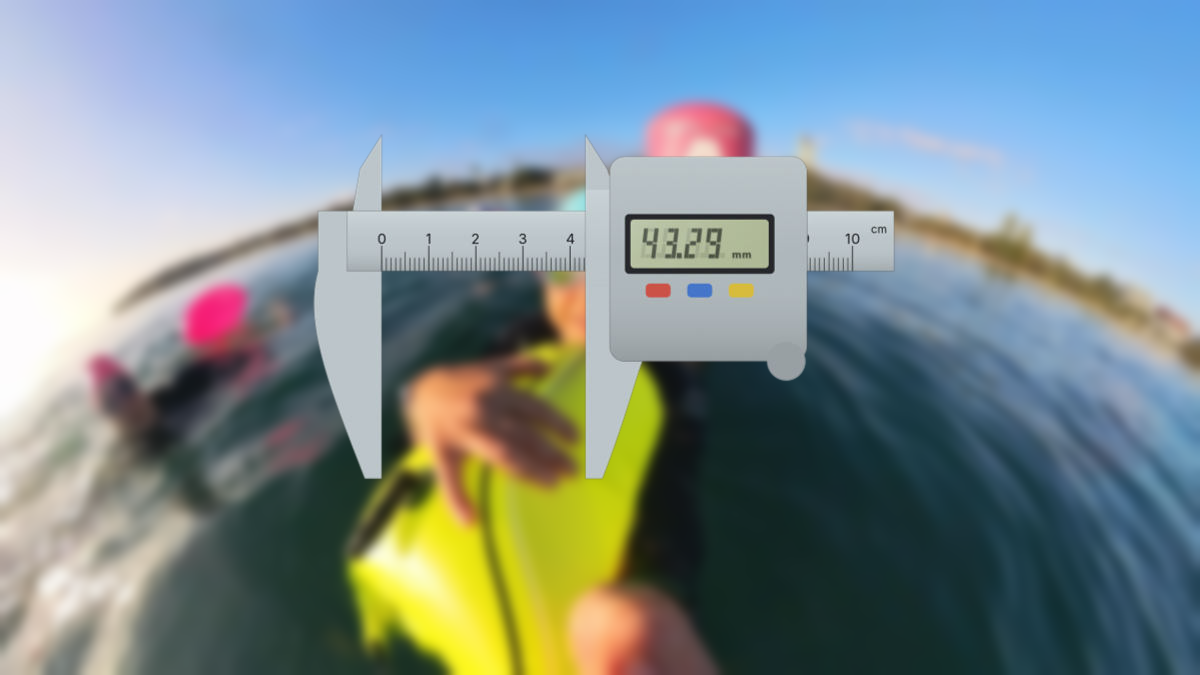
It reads value=43.29 unit=mm
